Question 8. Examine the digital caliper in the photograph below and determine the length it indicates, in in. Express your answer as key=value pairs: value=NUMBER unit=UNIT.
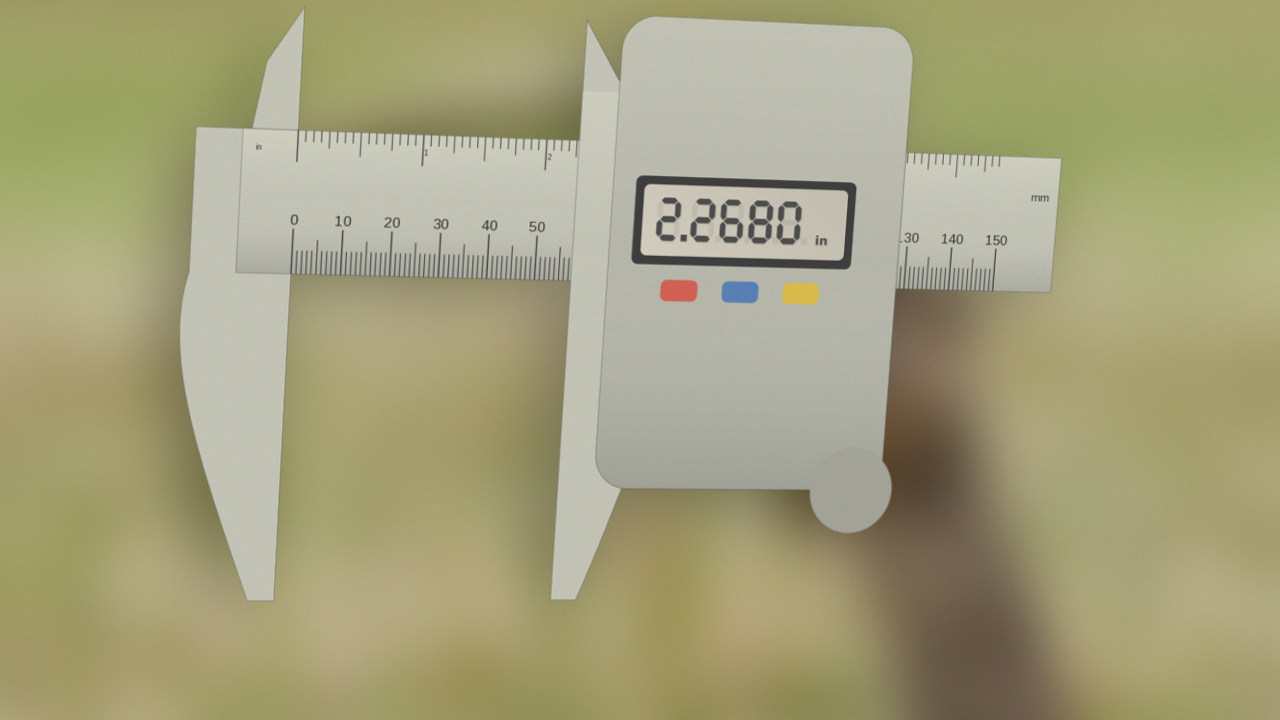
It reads value=2.2680 unit=in
